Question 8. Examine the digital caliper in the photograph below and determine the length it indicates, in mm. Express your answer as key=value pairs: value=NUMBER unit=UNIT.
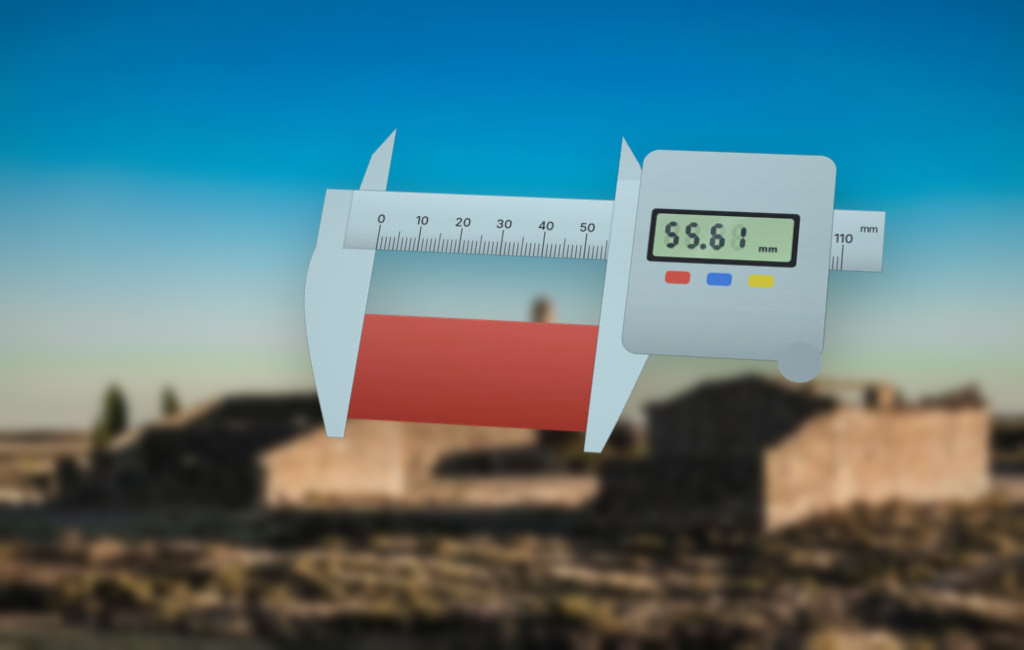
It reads value=55.61 unit=mm
